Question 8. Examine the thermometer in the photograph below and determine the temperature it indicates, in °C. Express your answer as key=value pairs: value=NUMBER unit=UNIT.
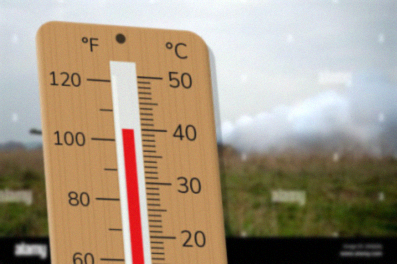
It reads value=40 unit=°C
